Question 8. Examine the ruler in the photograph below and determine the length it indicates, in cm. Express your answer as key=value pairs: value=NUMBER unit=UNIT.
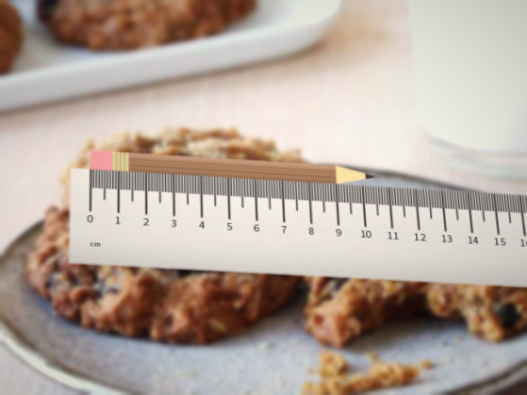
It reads value=10.5 unit=cm
